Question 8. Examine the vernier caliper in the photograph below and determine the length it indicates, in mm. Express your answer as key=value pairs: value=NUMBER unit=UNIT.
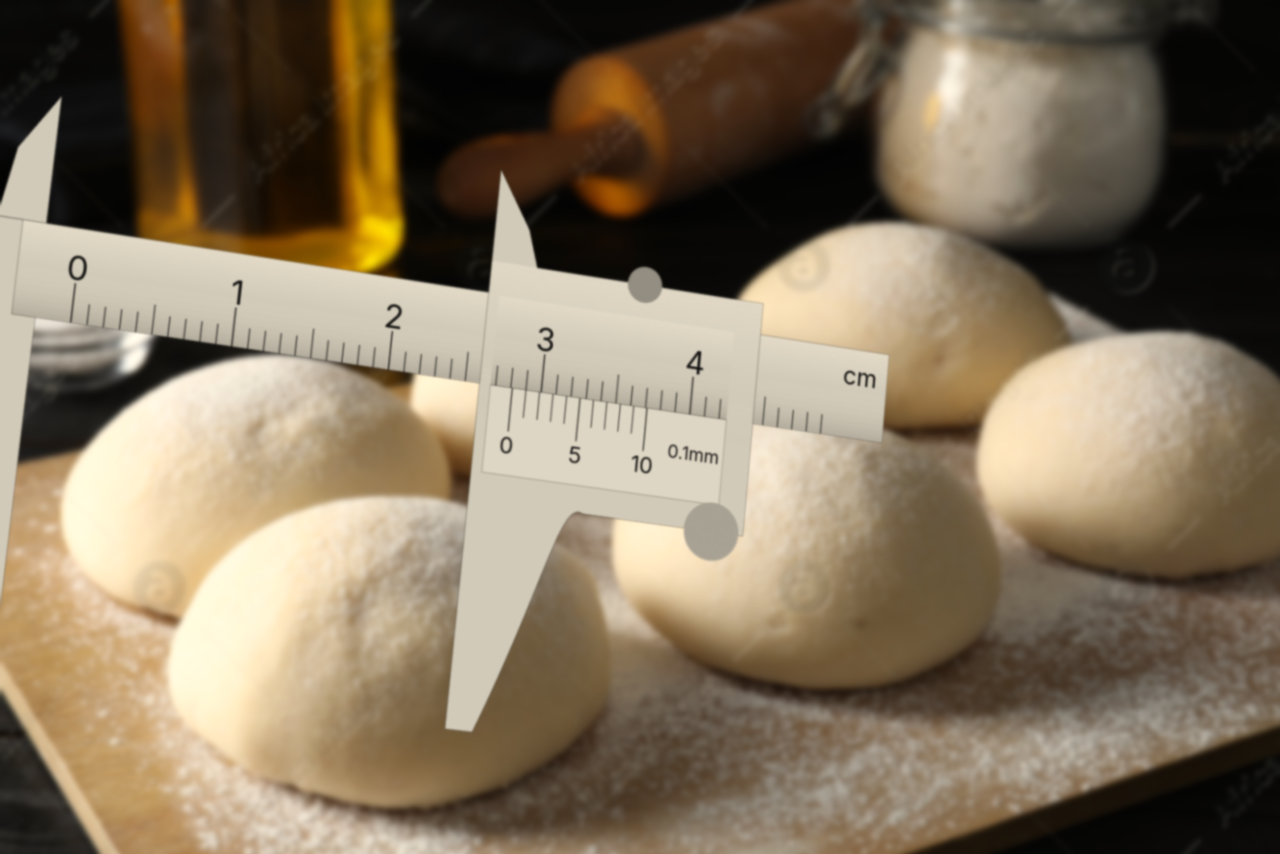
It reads value=28.1 unit=mm
